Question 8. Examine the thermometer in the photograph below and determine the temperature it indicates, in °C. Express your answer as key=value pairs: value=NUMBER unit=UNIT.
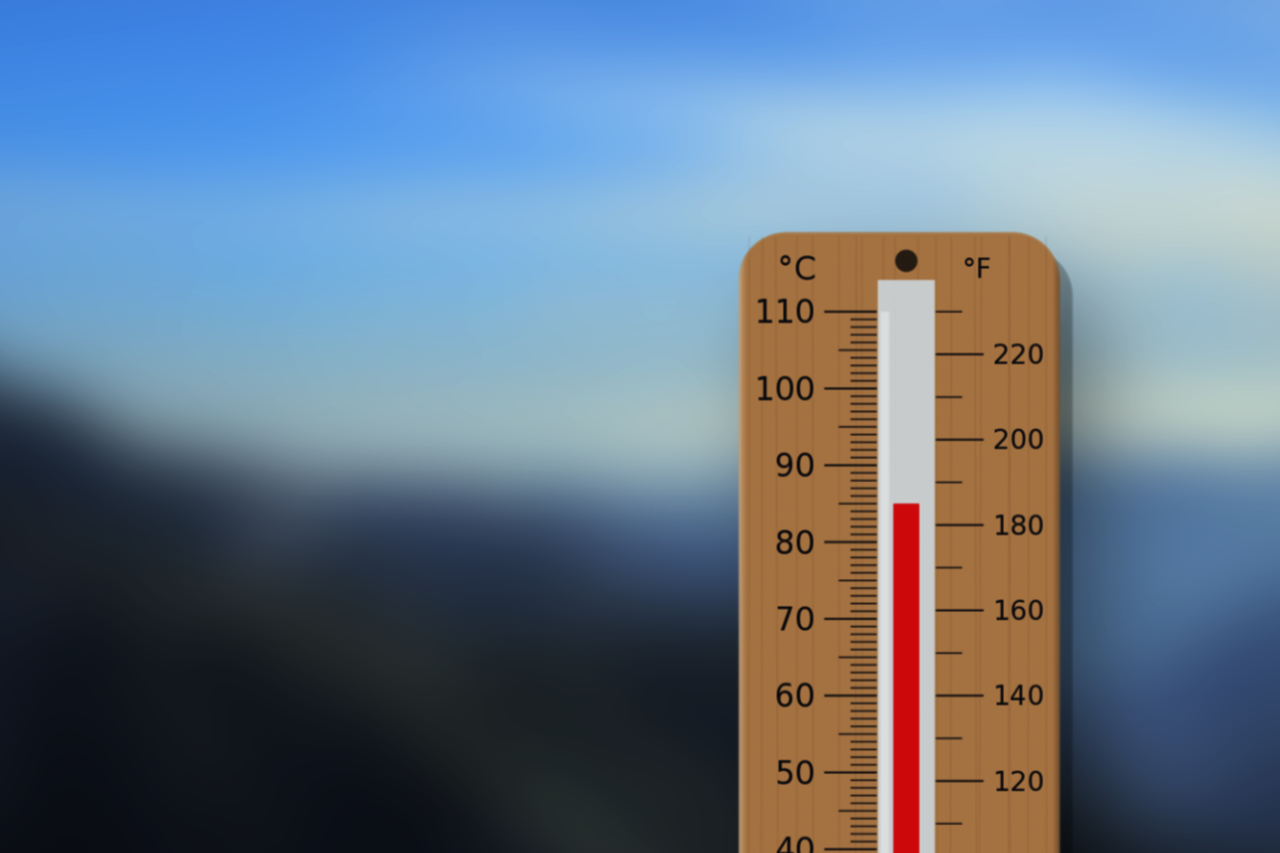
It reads value=85 unit=°C
